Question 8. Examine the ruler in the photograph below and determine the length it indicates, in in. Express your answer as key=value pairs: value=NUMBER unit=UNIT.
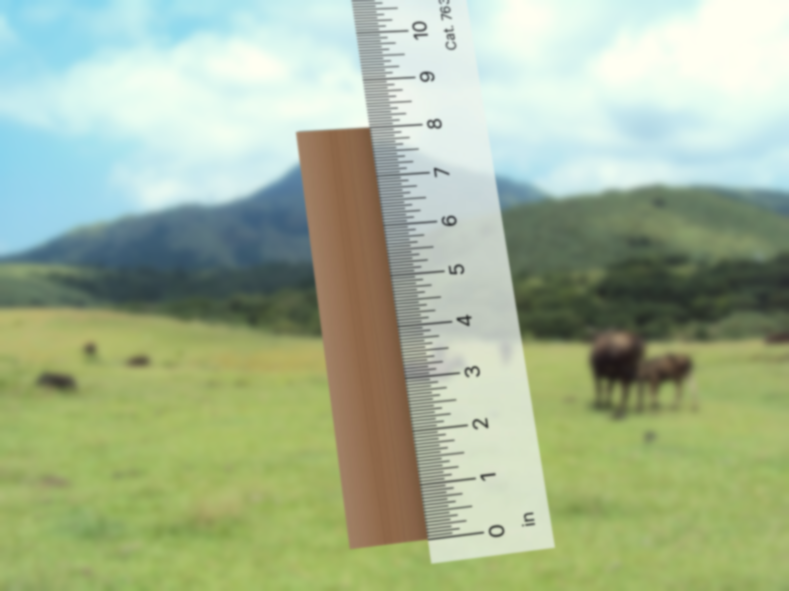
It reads value=8 unit=in
